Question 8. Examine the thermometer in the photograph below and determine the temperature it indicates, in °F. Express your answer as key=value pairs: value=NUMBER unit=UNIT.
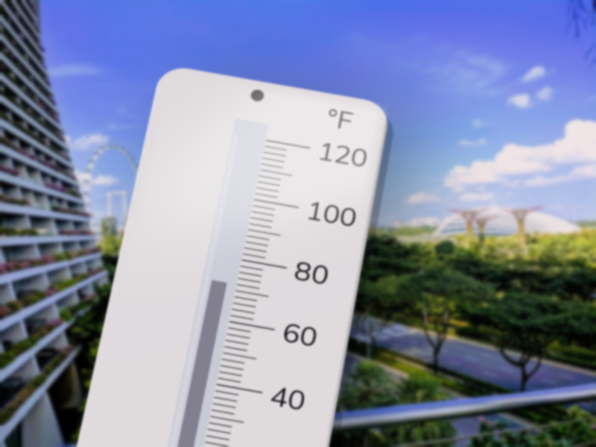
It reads value=72 unit=°F
